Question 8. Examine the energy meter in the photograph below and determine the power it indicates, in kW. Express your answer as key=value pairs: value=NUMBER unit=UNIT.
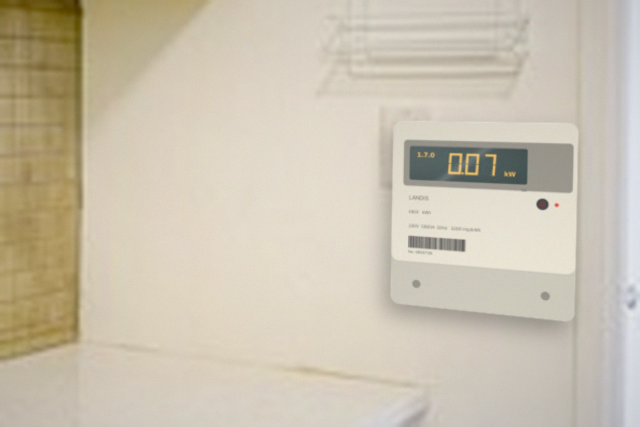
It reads value=0.07 unit=kW
